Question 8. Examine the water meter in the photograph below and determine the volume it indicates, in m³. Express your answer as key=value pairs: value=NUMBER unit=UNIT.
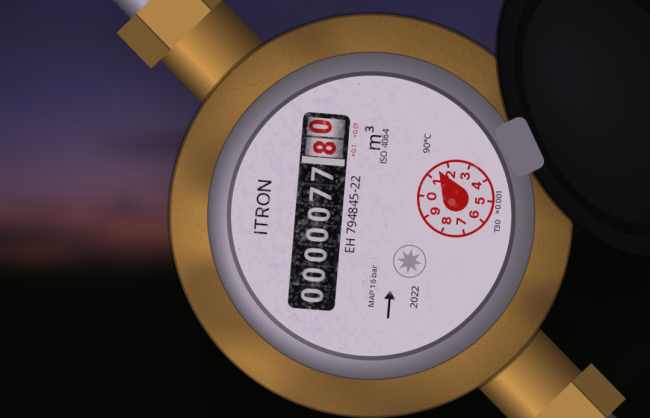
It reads value=77.801 unit=m³
